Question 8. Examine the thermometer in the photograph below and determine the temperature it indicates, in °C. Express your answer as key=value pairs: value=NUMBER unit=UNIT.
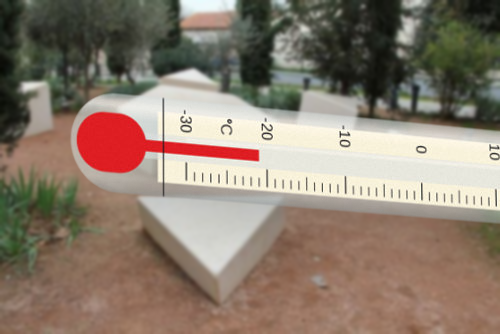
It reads value=-21 unit=°C
